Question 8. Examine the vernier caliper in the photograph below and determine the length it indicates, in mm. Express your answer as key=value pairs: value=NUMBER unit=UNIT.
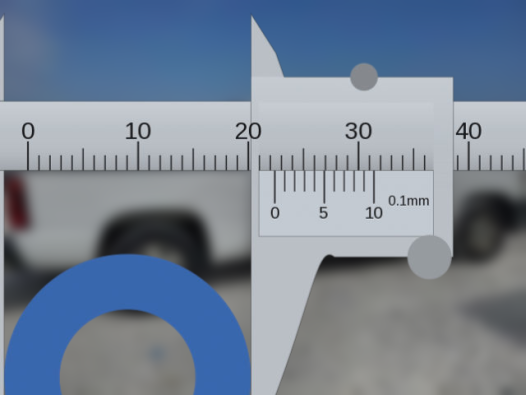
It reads value=22.4 unit=mm
